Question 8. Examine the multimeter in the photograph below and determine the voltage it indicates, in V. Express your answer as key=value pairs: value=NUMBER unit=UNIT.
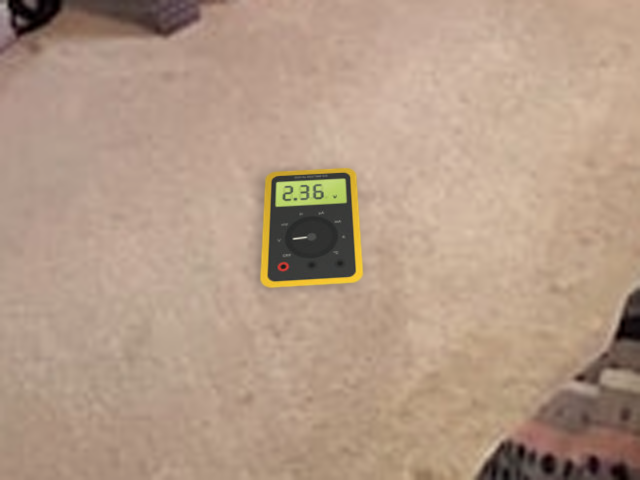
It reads value=2.36 unit=V
